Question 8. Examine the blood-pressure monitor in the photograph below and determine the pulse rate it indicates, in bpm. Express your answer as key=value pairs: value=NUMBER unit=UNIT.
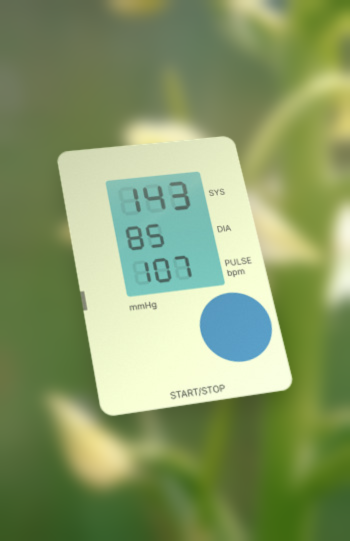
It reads value=107 unit=bpm
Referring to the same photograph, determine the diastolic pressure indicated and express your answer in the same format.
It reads value=85 unit=mmHg
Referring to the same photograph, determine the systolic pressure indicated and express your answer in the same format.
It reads value=143 unit=mmHg
